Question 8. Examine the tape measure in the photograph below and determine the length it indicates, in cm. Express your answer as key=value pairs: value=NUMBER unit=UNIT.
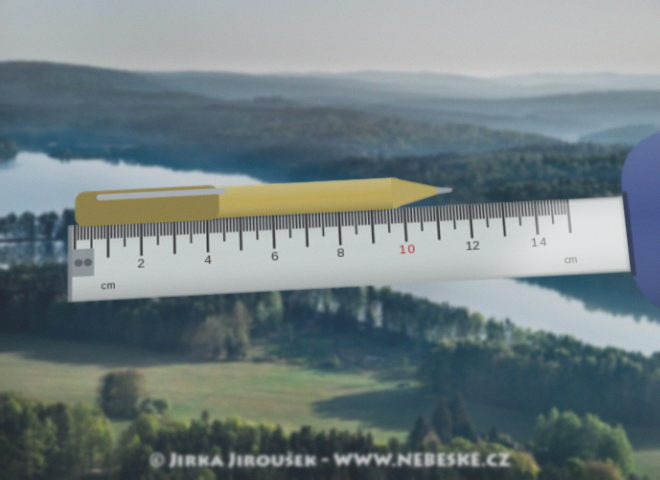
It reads value=11.5 unit=cm
